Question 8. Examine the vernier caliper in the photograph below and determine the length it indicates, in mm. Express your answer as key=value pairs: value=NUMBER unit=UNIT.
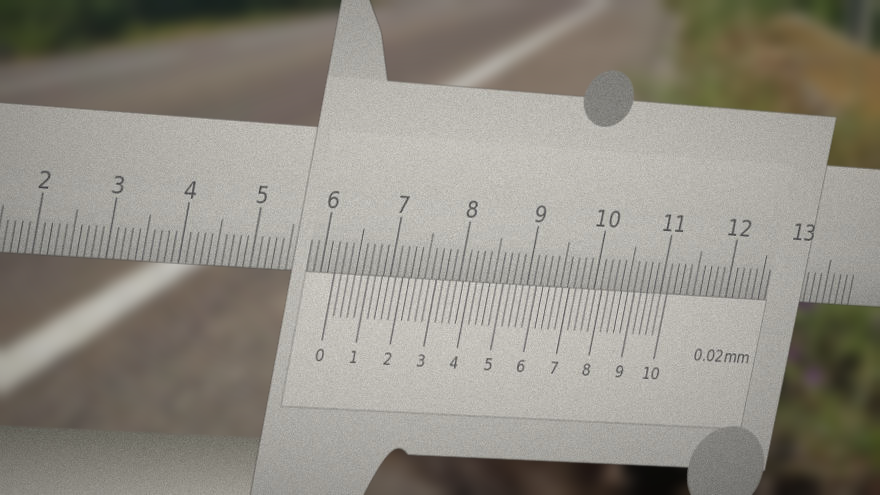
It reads value=62.0 unit=mm
